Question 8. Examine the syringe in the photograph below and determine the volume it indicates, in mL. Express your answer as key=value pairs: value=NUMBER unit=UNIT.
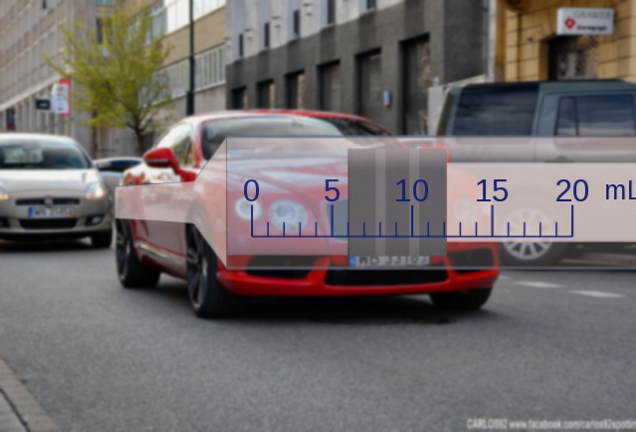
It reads value=6 unit=mL
